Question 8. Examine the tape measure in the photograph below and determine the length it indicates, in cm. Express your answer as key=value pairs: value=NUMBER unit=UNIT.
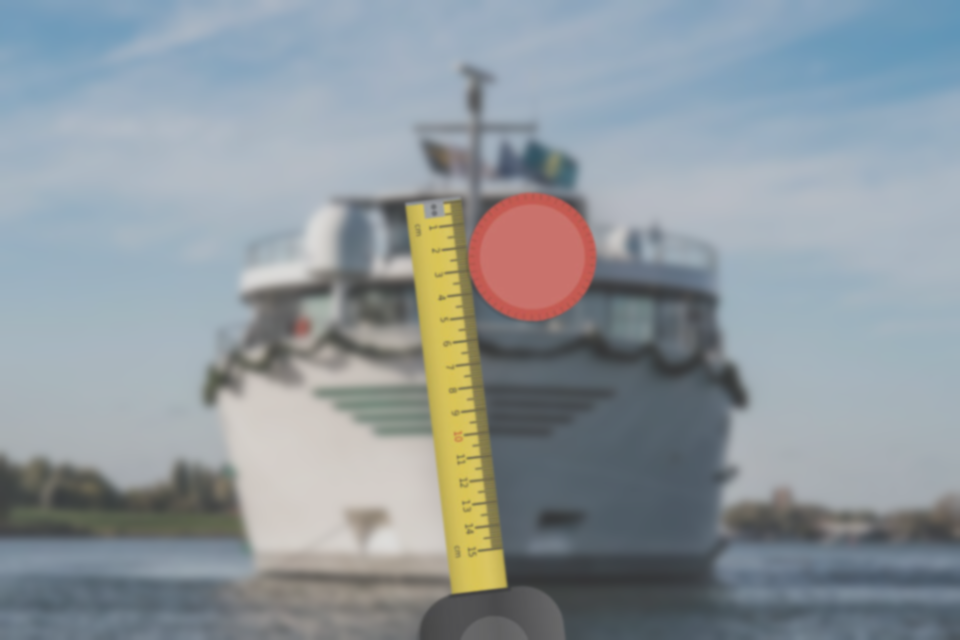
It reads value=5.5 unit=cm
